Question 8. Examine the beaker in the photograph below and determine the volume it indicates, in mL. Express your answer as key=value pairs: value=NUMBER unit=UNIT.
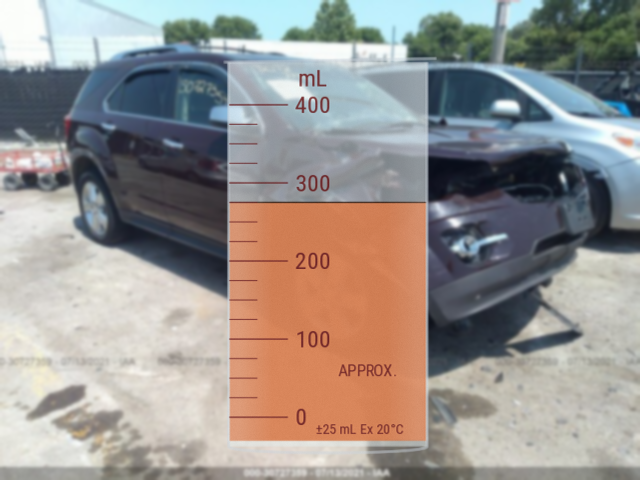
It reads value=275 unit=mL
